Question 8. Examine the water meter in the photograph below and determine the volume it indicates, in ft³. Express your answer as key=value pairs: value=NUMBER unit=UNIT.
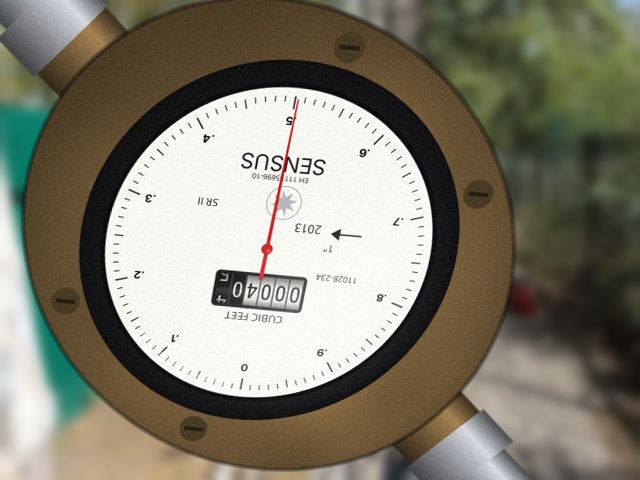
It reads value=404.50 unit=ft³
